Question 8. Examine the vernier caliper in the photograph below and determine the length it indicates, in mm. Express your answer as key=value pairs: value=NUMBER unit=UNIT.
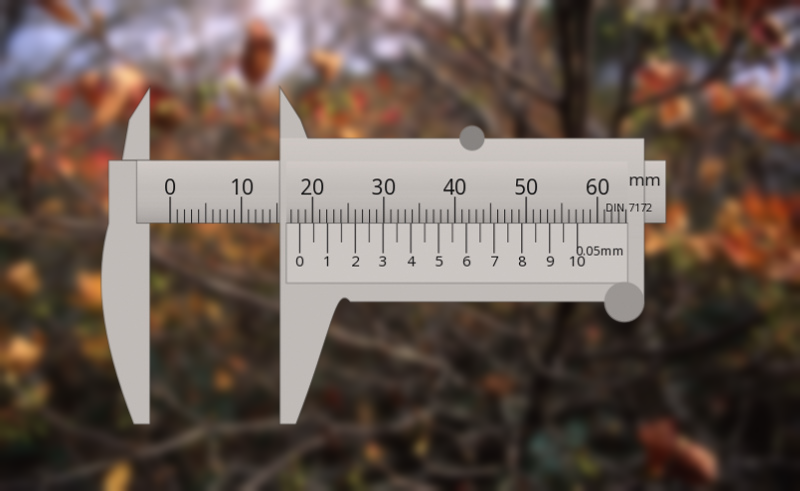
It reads value=18.2 unit=mm
